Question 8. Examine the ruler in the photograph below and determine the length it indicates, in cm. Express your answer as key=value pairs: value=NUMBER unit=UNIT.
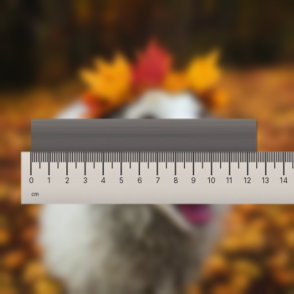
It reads value=12.5 unit=cm
